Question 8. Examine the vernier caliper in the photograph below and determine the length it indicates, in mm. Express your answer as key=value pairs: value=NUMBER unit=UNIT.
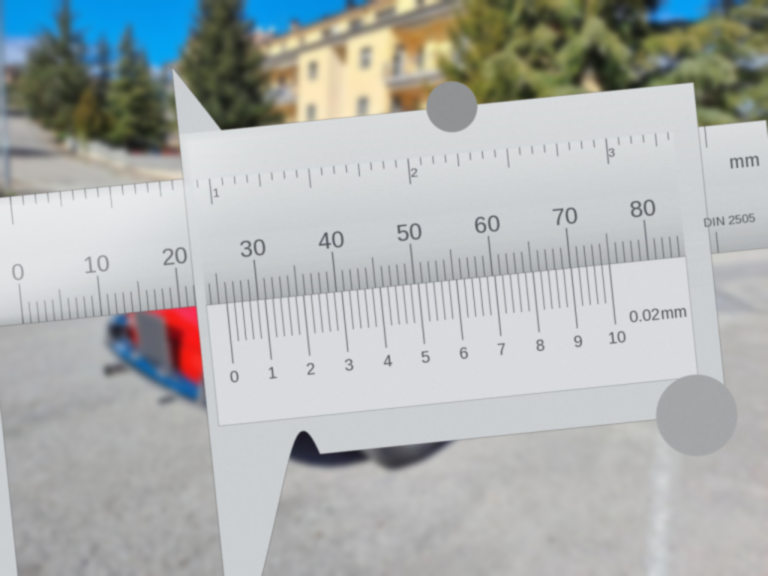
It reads value=26.0 unit=mm
